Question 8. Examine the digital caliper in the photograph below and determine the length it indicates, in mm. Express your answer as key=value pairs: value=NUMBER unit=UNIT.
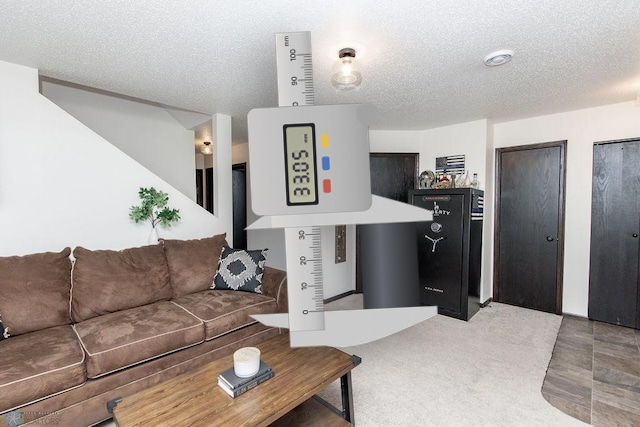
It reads value=33.05 unit=mm
